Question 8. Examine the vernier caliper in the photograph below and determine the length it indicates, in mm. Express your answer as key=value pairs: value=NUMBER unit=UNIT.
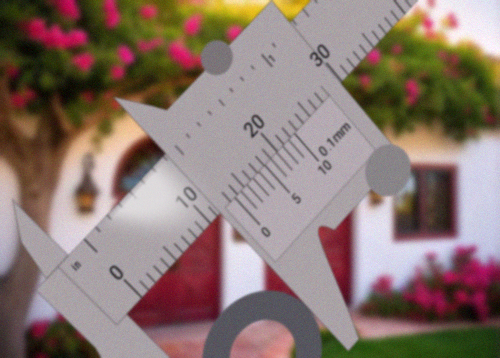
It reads value=13.6 unit=mm
